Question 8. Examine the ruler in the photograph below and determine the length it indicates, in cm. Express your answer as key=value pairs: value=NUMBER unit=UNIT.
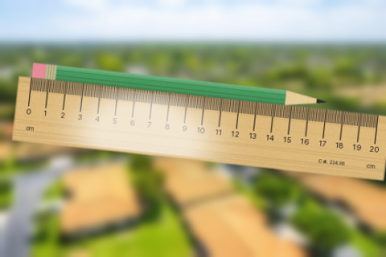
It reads value=17 unit=cm
